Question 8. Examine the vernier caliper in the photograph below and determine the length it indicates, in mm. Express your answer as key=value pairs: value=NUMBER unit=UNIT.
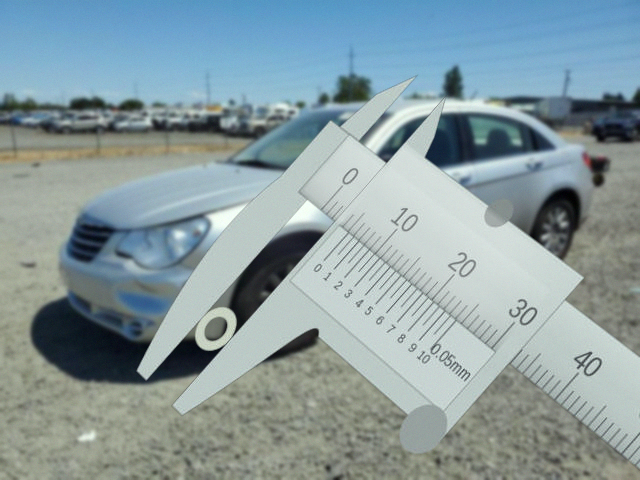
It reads value=5.2 unit=mm
